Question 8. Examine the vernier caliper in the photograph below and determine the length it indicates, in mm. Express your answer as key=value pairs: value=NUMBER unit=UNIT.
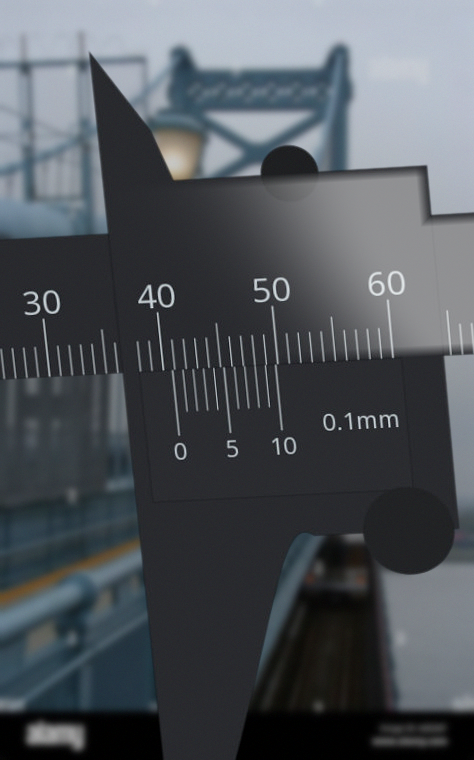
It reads value=40.8 unit=mm
